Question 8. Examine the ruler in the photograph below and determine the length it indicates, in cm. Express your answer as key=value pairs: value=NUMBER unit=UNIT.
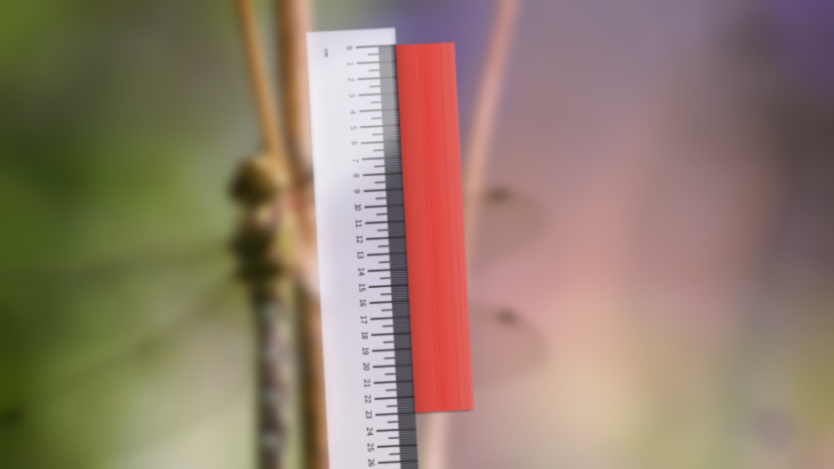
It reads value=23 unit=cm
